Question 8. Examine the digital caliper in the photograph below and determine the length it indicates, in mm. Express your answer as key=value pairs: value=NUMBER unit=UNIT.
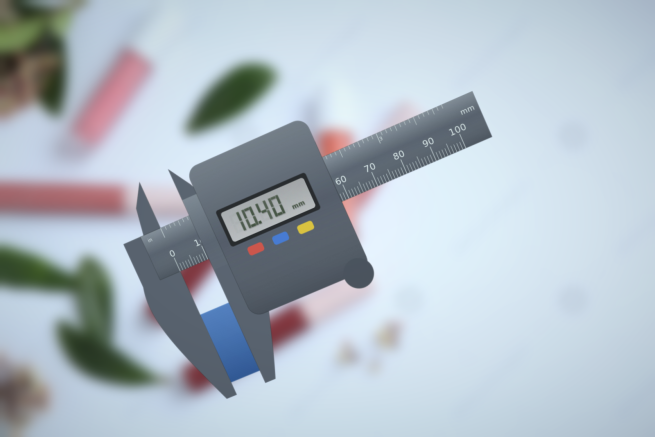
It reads value=10.40 unit=mm
